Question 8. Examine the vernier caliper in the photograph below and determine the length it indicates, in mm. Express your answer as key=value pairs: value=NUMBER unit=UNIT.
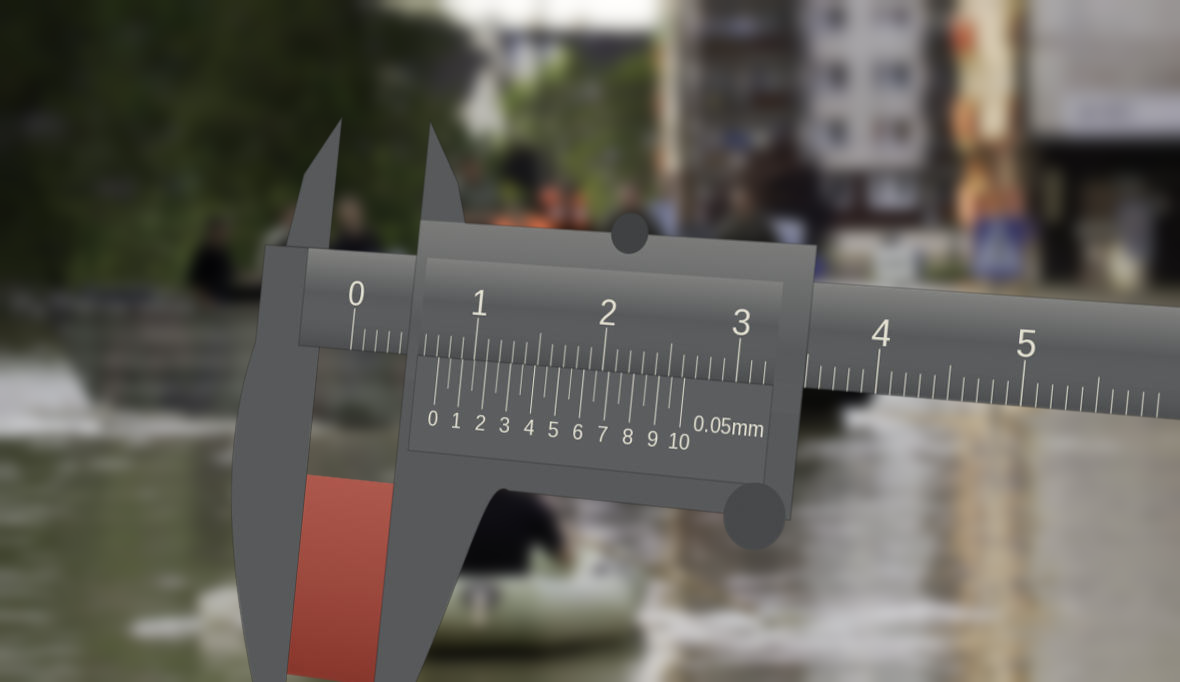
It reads value=7.2 unit=mm
